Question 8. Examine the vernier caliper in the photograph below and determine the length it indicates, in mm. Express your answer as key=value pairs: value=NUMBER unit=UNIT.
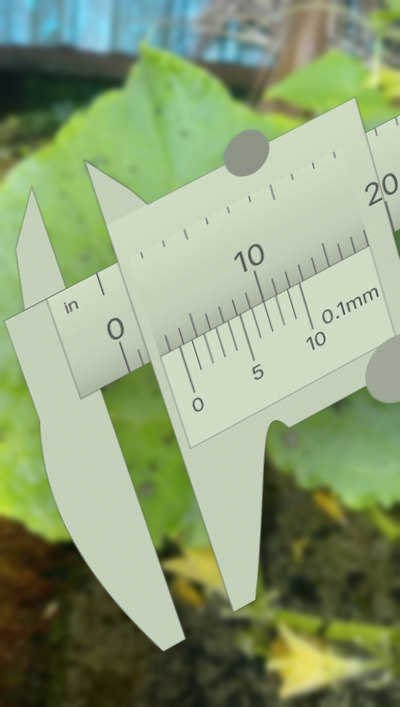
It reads value=3.7 unit=mm
